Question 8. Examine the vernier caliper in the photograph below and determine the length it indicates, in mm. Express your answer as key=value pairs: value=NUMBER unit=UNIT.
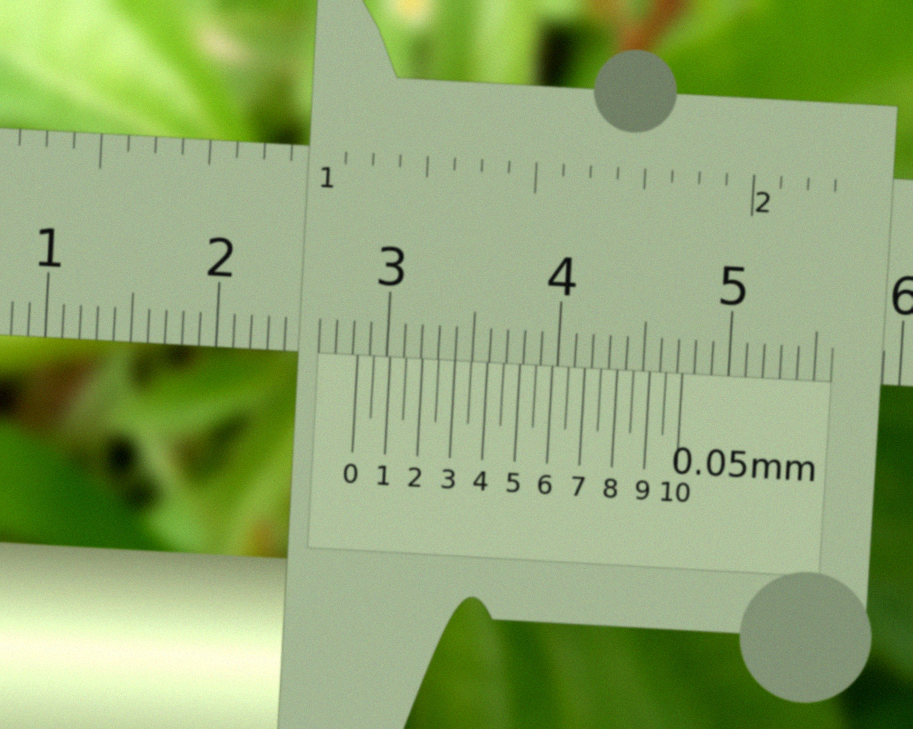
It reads value=28.3 unit=mm
